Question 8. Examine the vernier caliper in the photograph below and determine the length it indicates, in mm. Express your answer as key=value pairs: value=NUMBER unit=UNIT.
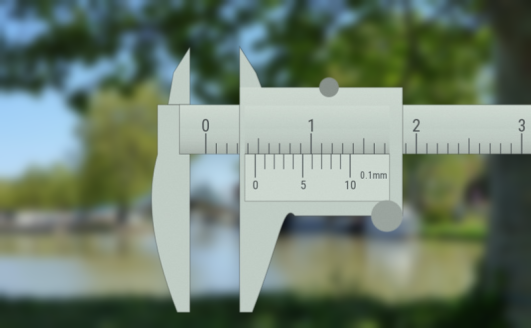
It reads value=4.7 unit=mm
